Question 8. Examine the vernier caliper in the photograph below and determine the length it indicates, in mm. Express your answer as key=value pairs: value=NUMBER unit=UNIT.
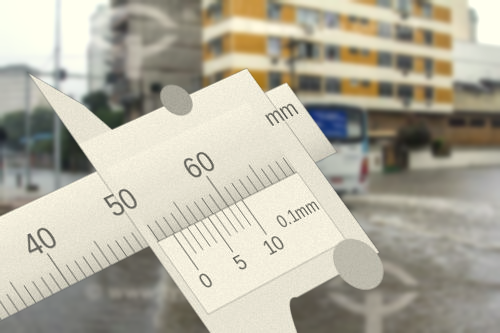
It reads value=52.8 unit=mm
